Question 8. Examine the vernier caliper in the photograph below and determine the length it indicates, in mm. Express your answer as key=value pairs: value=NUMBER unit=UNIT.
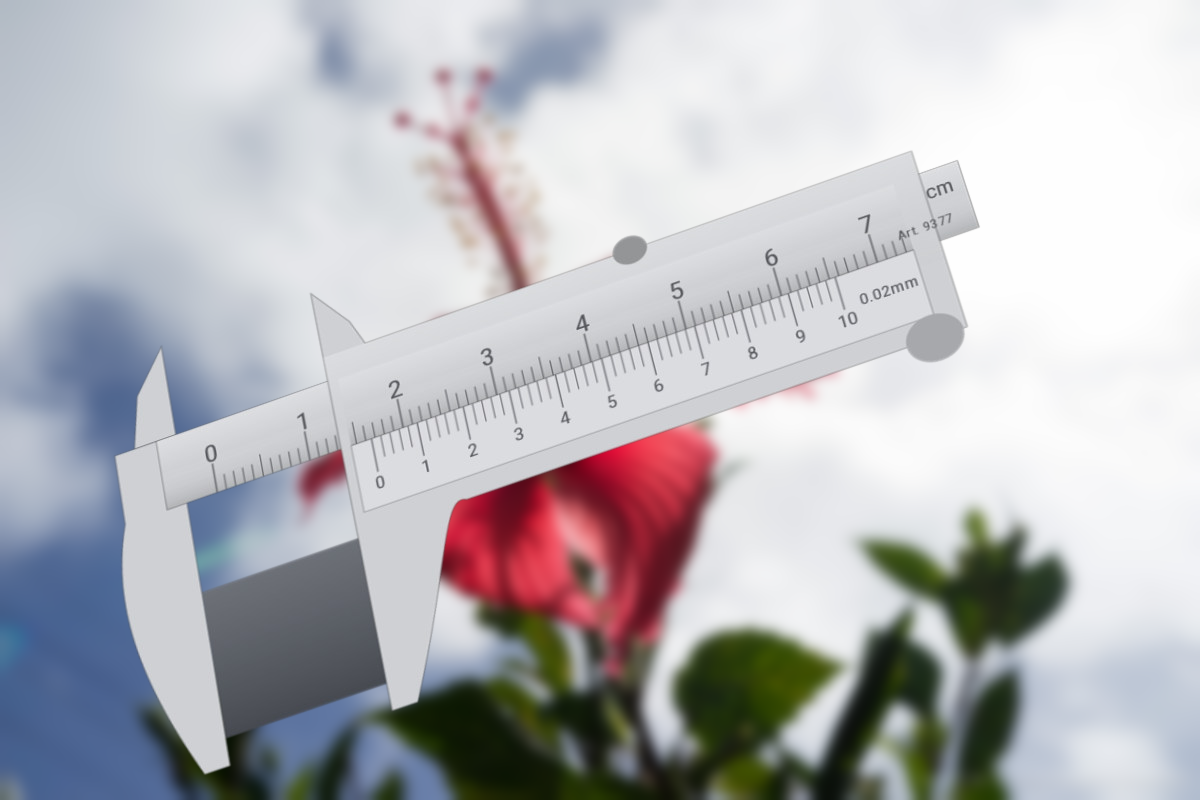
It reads value=16.6 unit=mm
